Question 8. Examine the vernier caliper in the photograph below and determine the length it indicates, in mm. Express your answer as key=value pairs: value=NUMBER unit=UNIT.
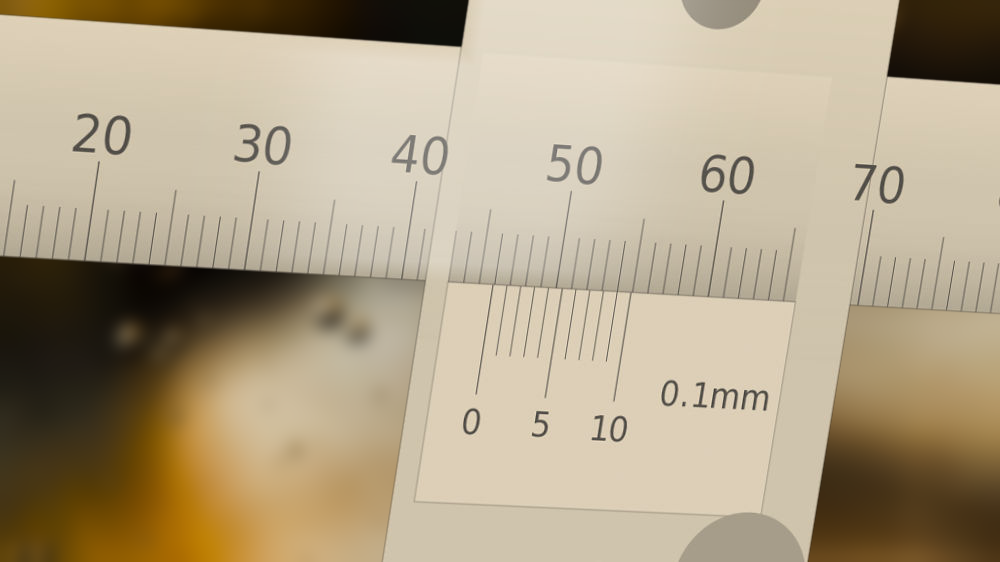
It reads value=45.9 unit=mm
